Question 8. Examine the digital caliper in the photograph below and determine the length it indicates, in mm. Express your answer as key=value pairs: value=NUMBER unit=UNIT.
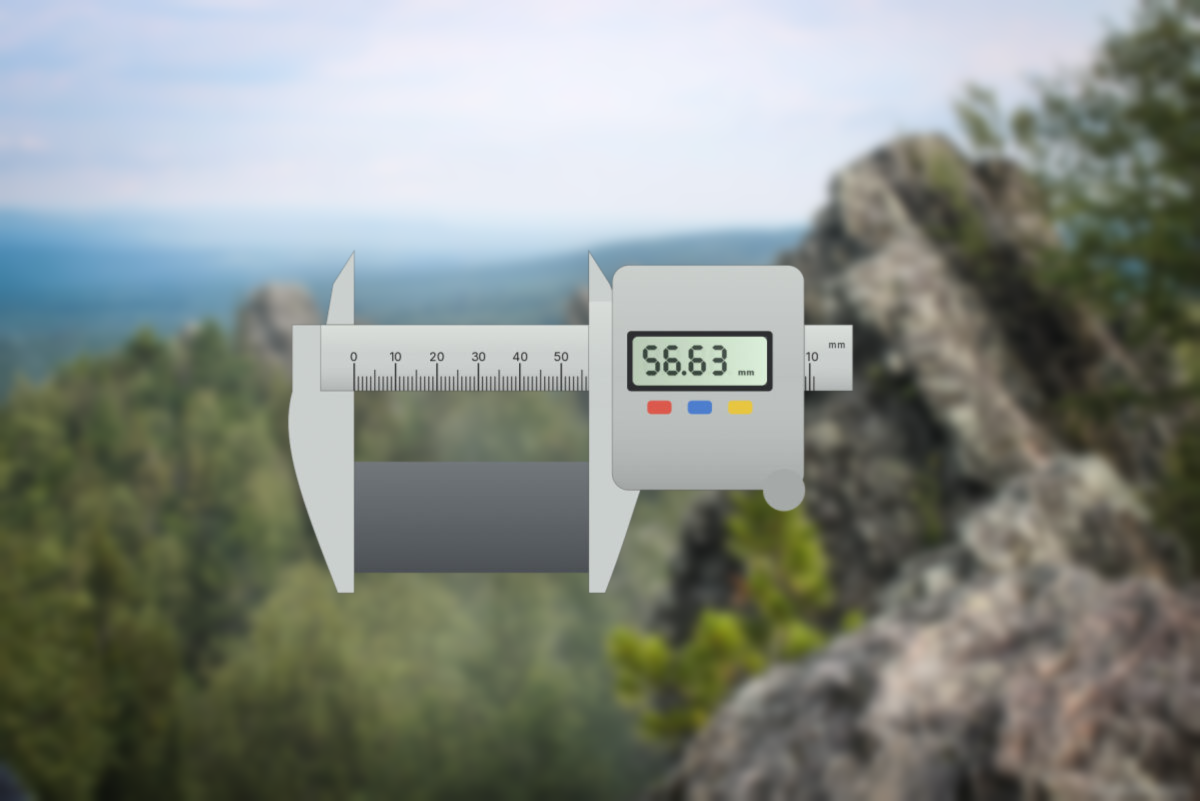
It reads value=56.63 unit=mm
